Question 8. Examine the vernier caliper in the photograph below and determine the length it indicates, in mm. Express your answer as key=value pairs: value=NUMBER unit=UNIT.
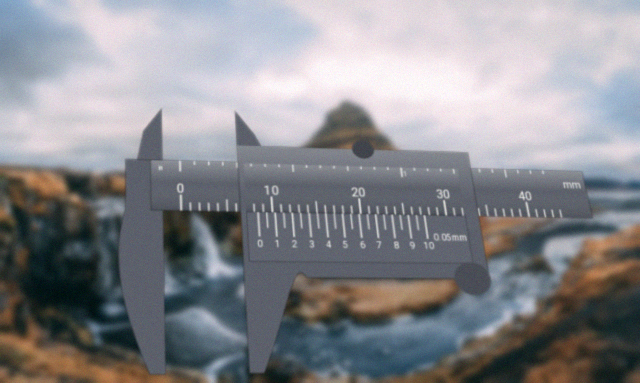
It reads value=8.4 unit=mm
